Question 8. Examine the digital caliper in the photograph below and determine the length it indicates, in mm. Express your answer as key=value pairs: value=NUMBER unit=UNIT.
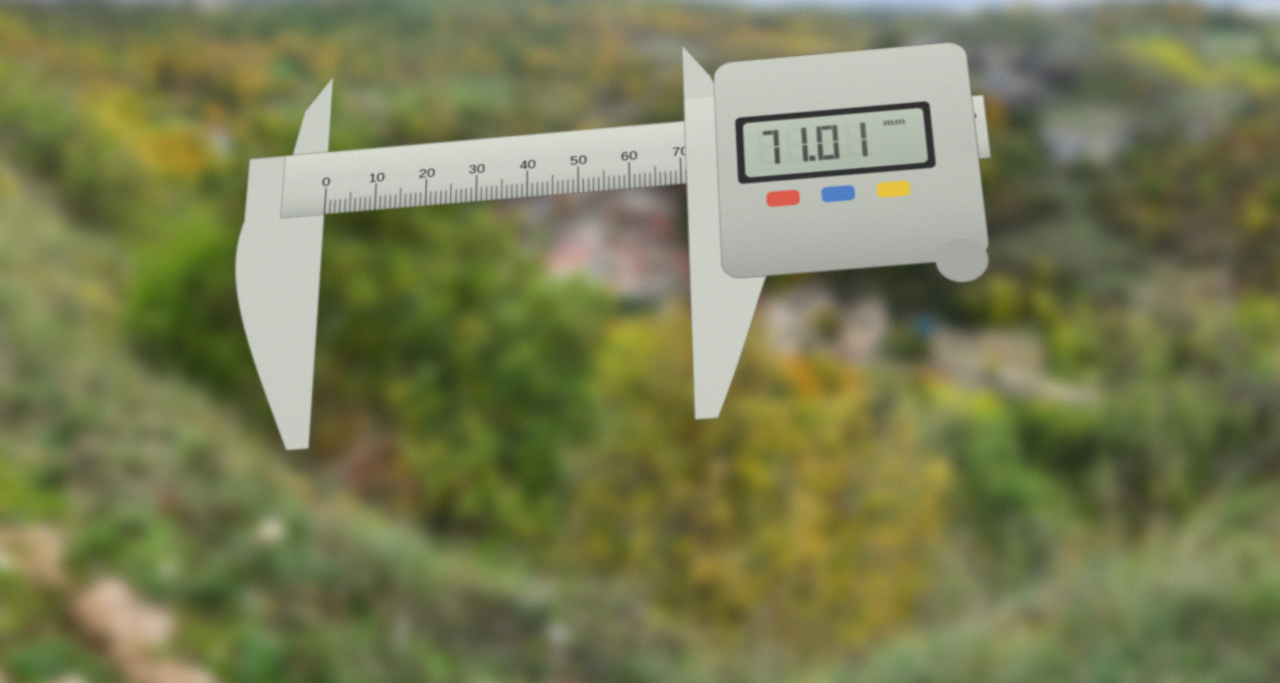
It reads value=71.01 unit=mm
